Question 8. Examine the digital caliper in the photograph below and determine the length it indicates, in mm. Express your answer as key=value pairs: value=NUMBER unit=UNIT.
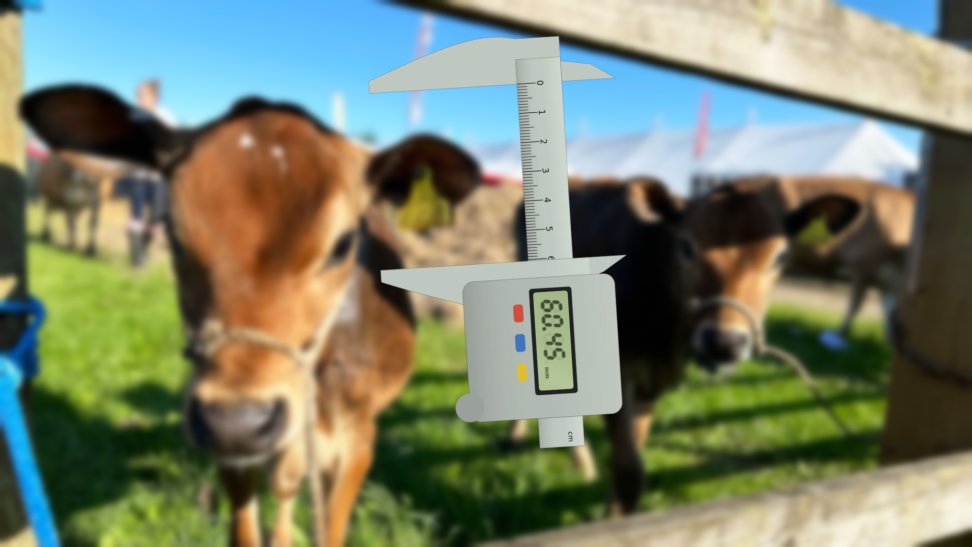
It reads value=60.45 unit=mm
